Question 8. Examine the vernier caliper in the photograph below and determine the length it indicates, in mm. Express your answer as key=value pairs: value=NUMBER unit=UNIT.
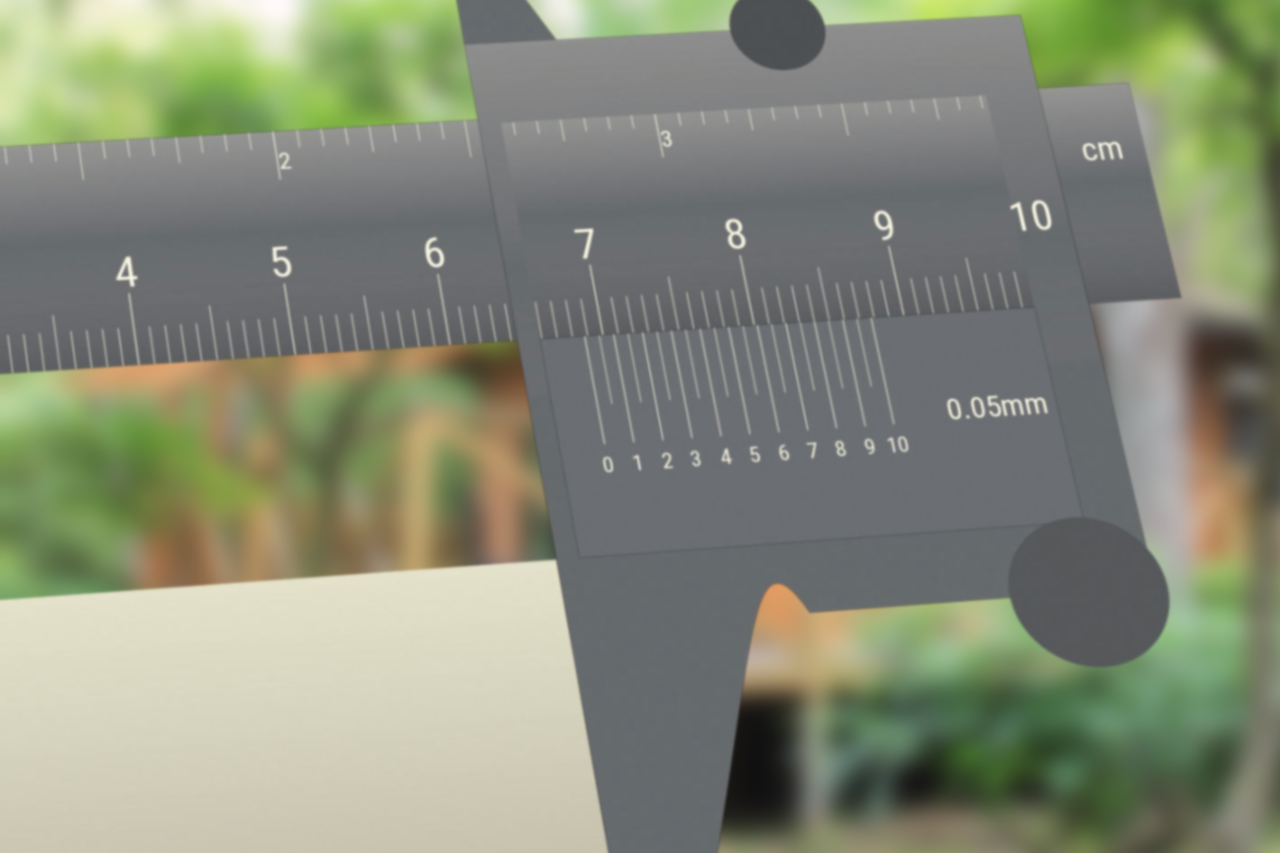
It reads value=68.8 unit=mm
